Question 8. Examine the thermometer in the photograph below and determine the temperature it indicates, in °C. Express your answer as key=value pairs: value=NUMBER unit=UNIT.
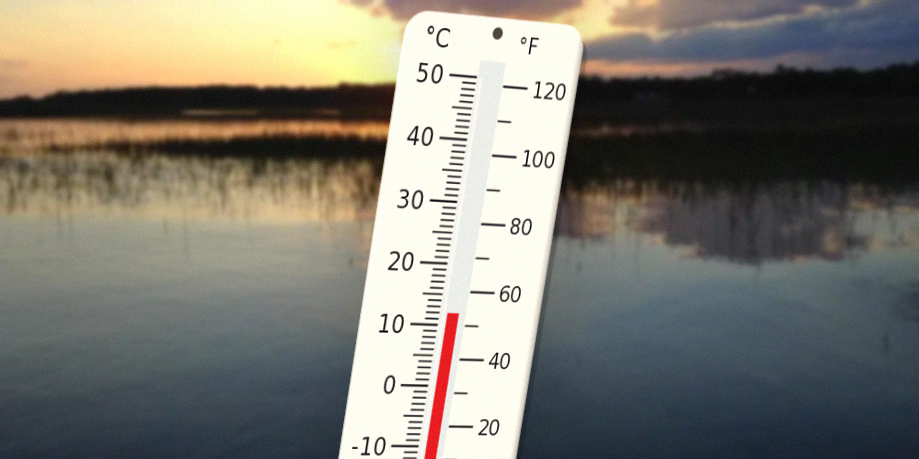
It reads value=12 unit=°C
